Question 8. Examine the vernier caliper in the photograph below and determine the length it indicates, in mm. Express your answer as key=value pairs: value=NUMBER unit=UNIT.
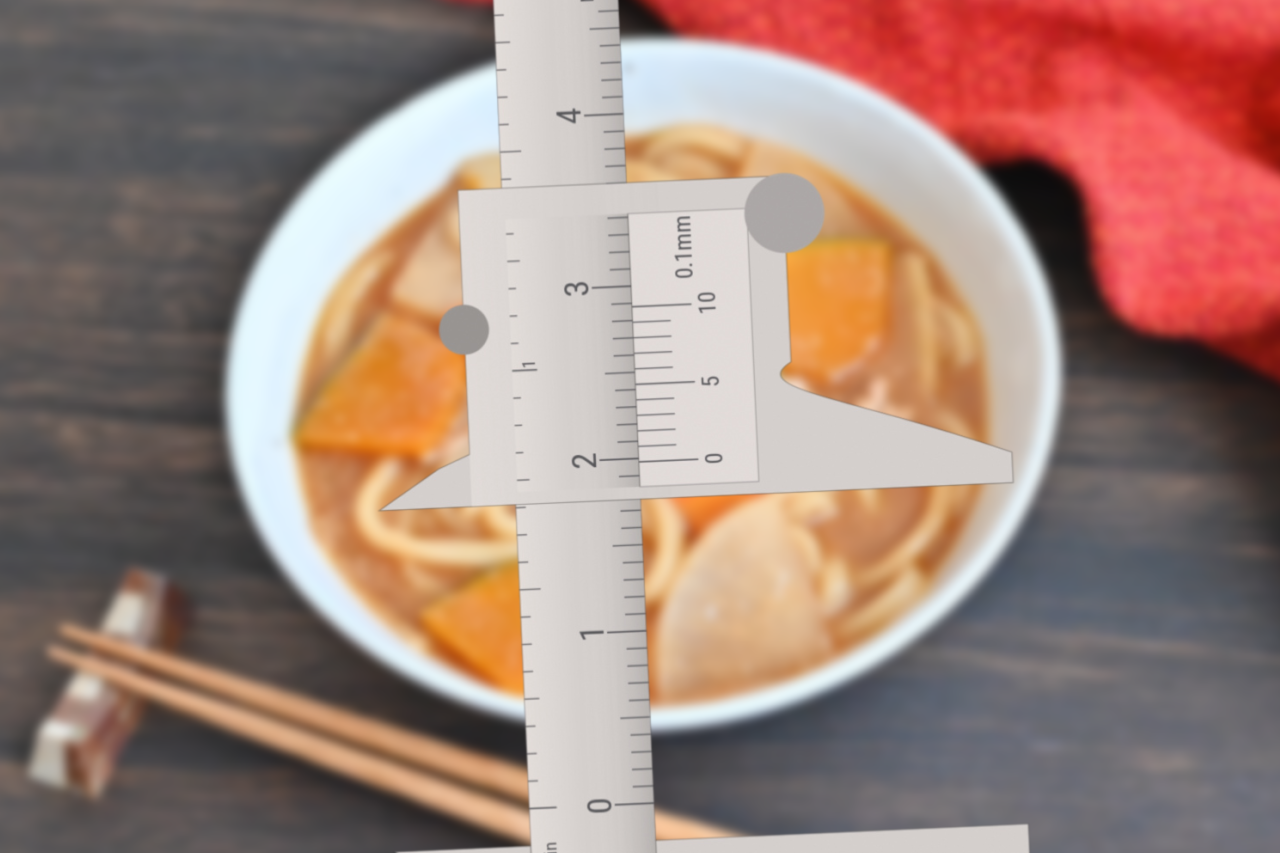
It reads value=19.8 unit=mm
